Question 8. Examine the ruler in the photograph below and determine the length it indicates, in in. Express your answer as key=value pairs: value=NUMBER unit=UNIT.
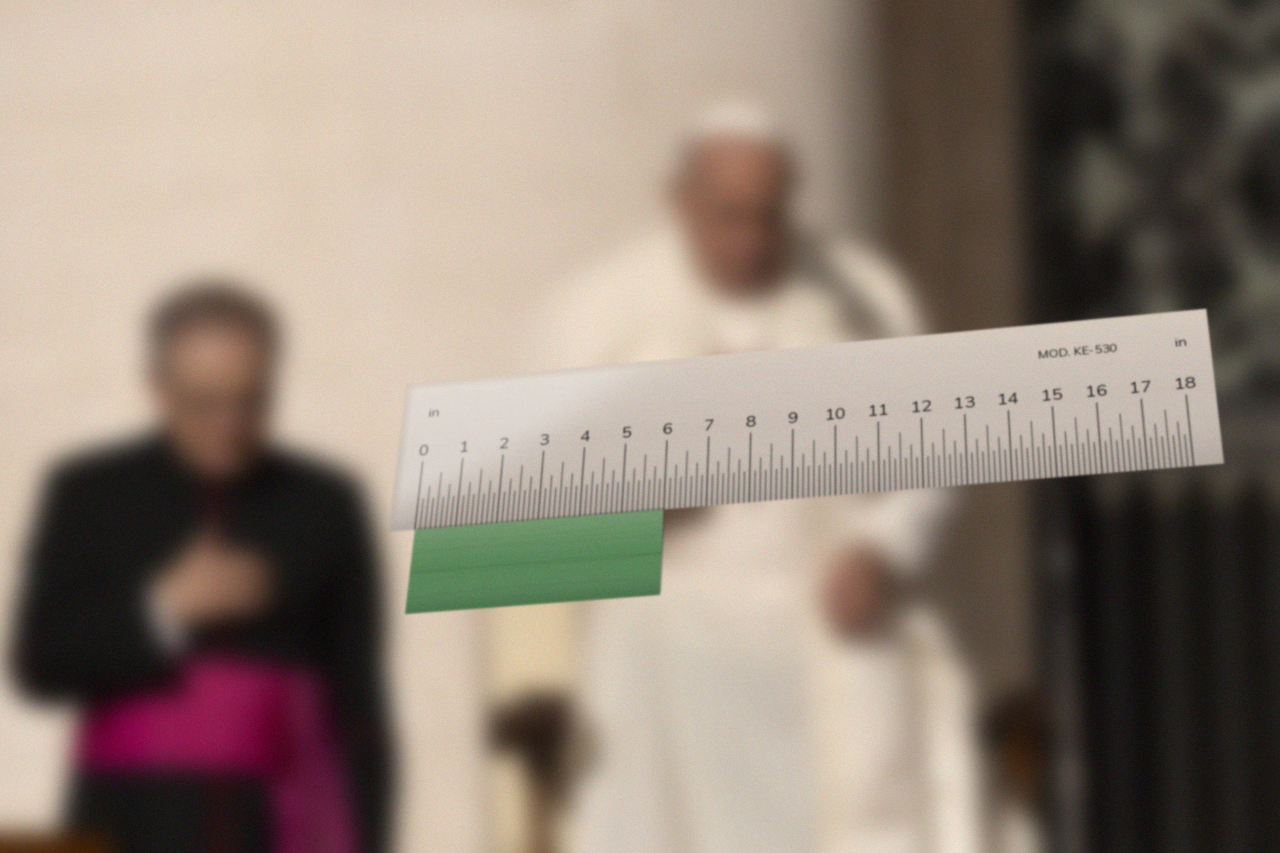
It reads value=6 unit=in
